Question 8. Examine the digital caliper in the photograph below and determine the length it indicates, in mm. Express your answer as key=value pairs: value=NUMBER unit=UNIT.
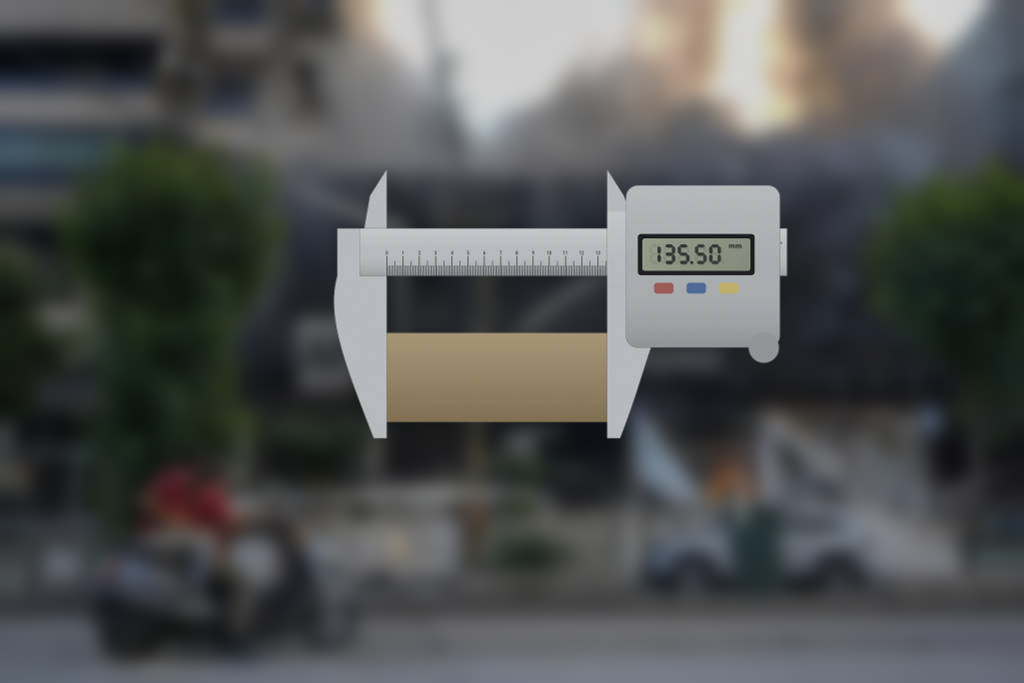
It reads value=135.50 unit=mm
